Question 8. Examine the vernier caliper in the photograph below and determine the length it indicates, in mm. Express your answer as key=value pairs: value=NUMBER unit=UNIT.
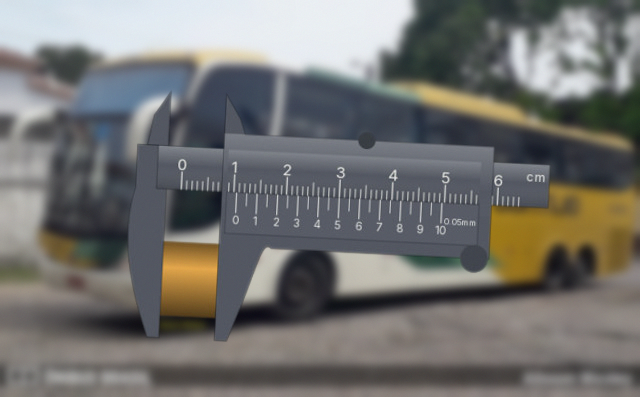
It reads value=10.5 unit=mm
